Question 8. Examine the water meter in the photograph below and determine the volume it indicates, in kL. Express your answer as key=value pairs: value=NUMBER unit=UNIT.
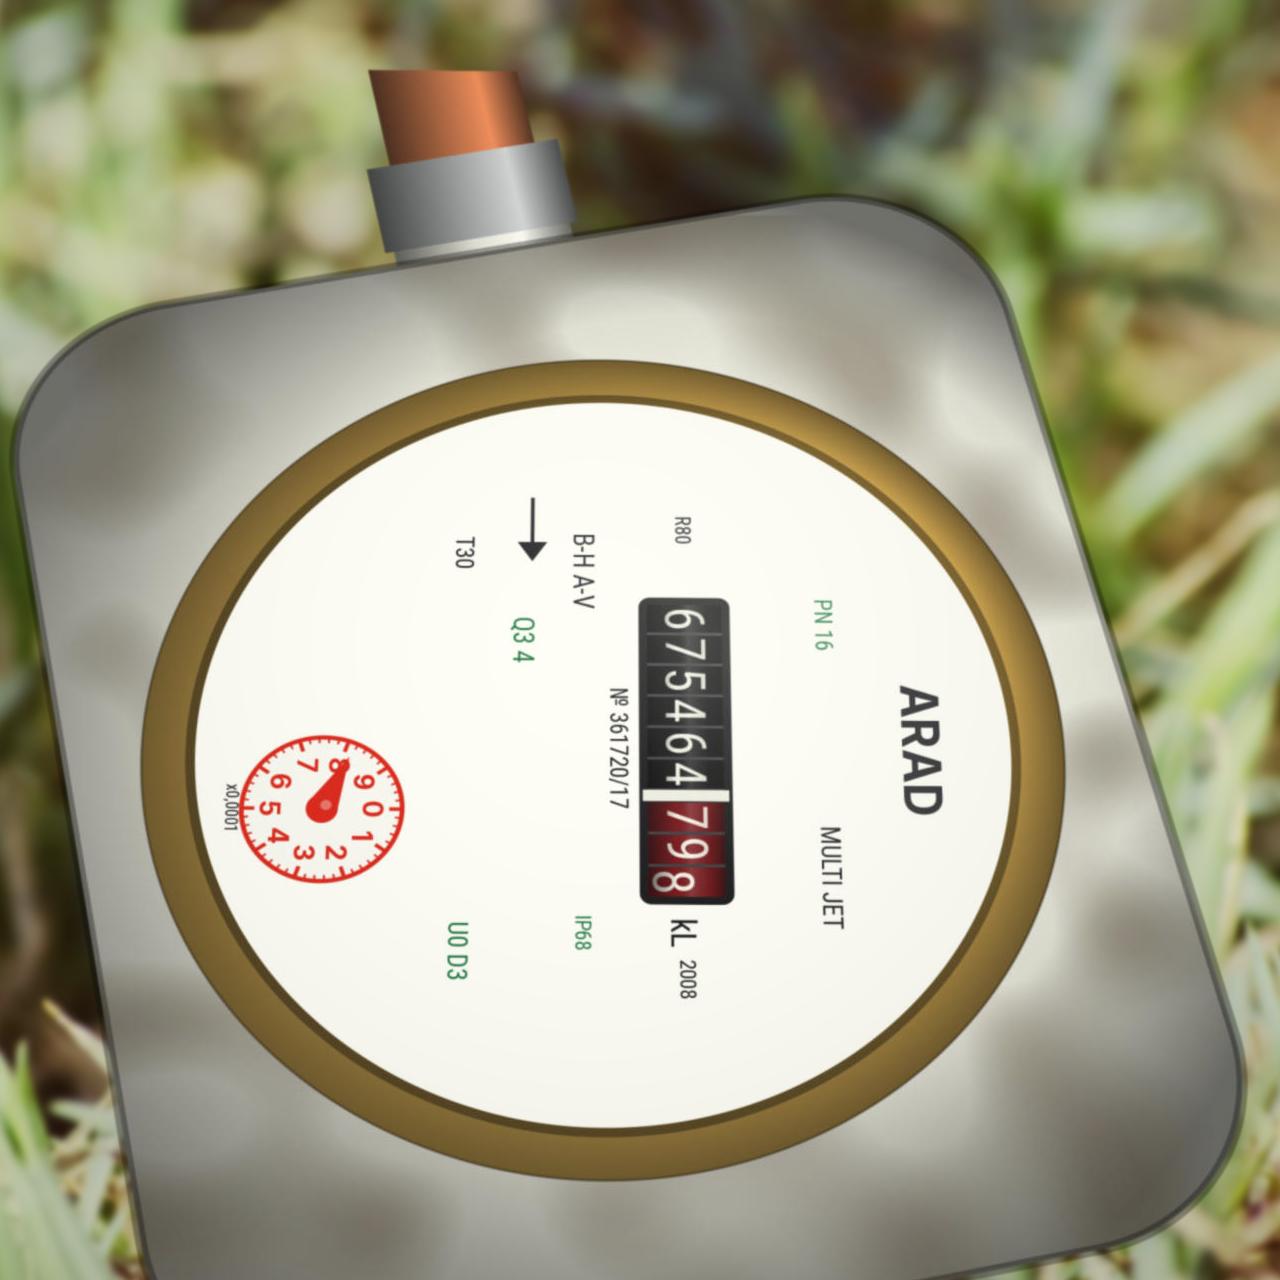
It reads value=675464.7978 unit=kL
